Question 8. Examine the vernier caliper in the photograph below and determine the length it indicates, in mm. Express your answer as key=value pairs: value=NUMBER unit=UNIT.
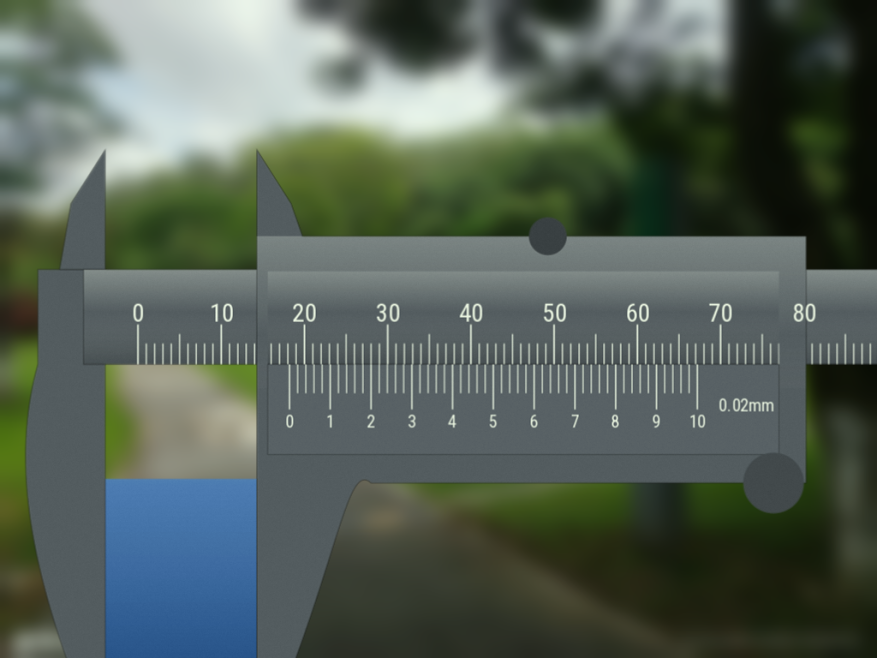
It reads value=18.2 unit=mm
